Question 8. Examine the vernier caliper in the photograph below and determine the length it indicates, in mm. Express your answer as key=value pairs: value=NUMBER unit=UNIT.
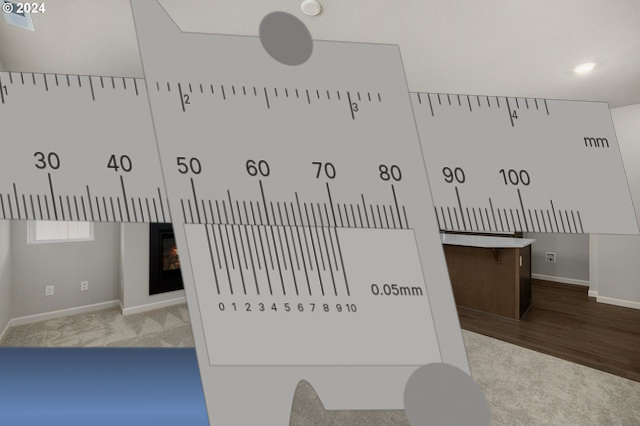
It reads value=50.8 unit=mm
